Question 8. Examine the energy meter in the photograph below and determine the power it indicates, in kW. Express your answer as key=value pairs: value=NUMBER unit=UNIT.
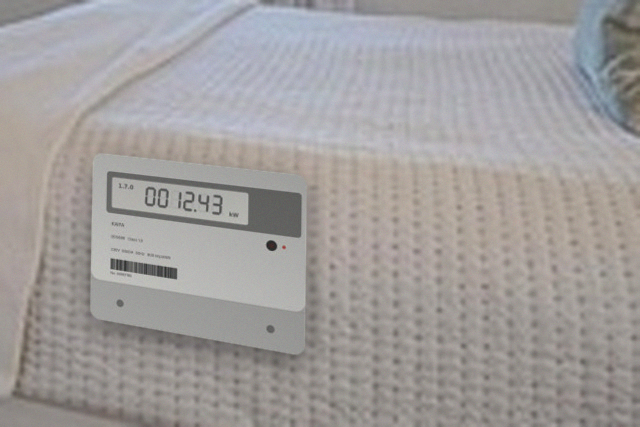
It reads value=12.43 unit=kW
